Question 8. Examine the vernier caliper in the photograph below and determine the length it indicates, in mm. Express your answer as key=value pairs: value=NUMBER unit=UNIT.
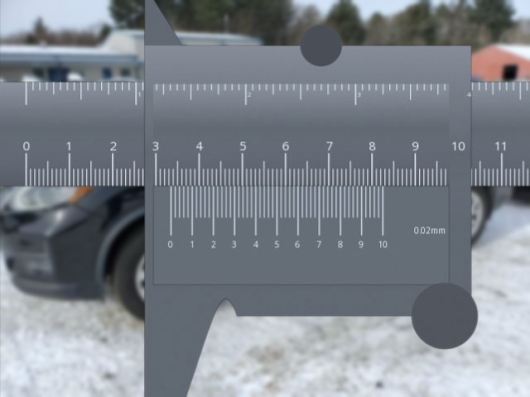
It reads value=33.5 unit=mm
